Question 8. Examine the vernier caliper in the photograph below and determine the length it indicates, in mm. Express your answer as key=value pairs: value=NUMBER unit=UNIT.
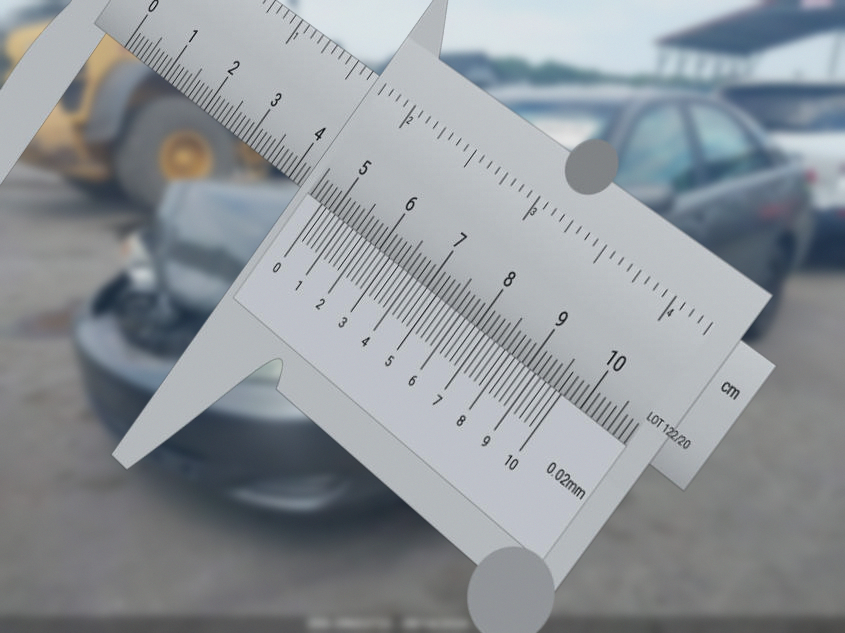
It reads value=47.5 unit=mm
